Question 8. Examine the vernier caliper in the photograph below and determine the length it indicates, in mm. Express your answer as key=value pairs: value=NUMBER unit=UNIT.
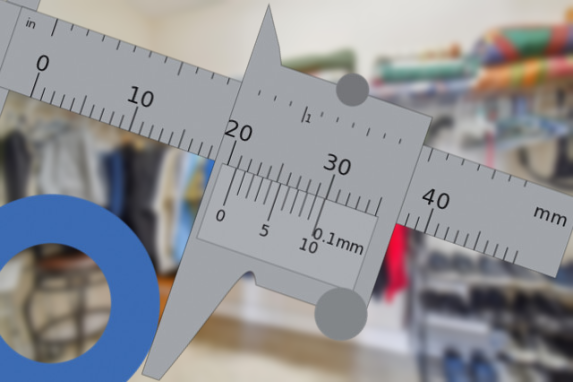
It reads value=20.9 unit=mm
